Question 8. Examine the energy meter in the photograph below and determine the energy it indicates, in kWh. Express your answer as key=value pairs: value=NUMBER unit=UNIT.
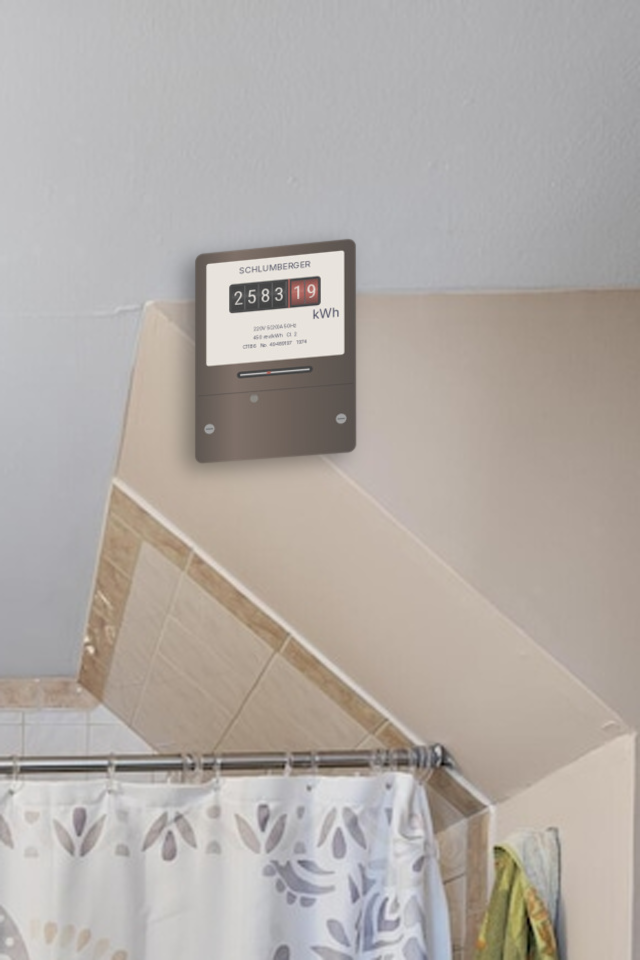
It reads value=2583.19 unit=kWh
